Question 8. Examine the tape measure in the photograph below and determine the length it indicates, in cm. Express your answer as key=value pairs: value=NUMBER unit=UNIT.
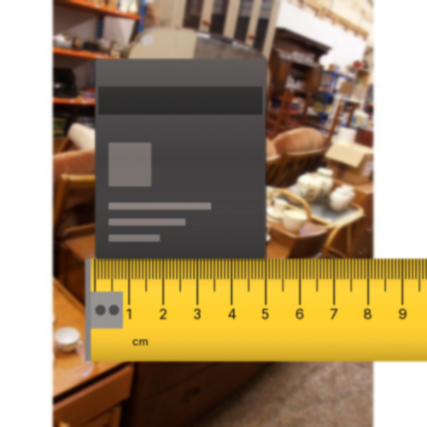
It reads value=5 unit=cm
